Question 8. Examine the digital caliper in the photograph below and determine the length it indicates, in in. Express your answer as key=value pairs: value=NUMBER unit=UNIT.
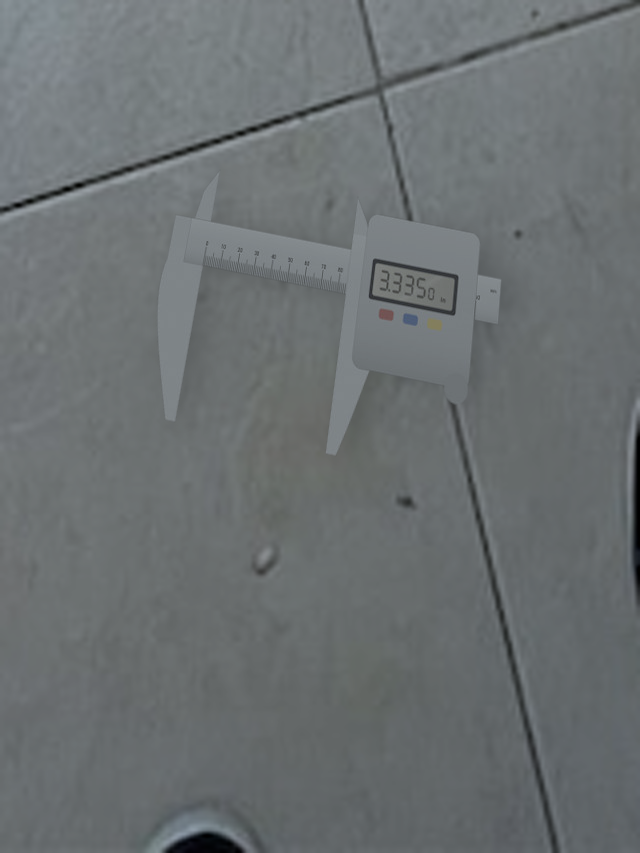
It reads value=3.3350 unit=in
